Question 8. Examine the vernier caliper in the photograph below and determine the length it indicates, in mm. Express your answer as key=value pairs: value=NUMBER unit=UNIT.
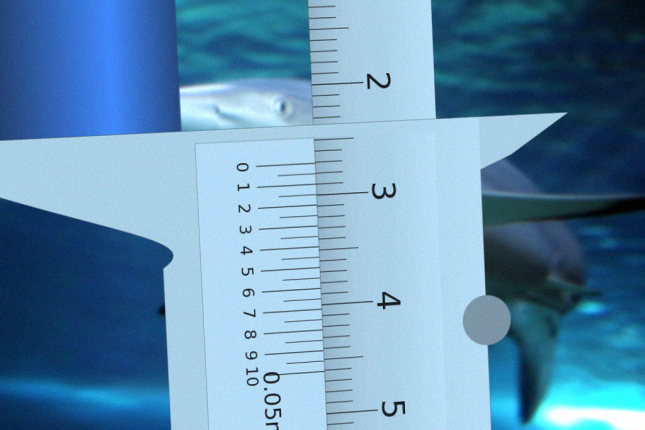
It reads value=27.1 unit=mm
